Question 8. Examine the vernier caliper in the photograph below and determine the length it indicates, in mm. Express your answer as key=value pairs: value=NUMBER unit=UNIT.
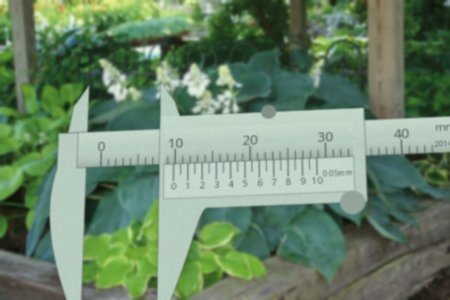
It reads value=9.8 unit=mm
